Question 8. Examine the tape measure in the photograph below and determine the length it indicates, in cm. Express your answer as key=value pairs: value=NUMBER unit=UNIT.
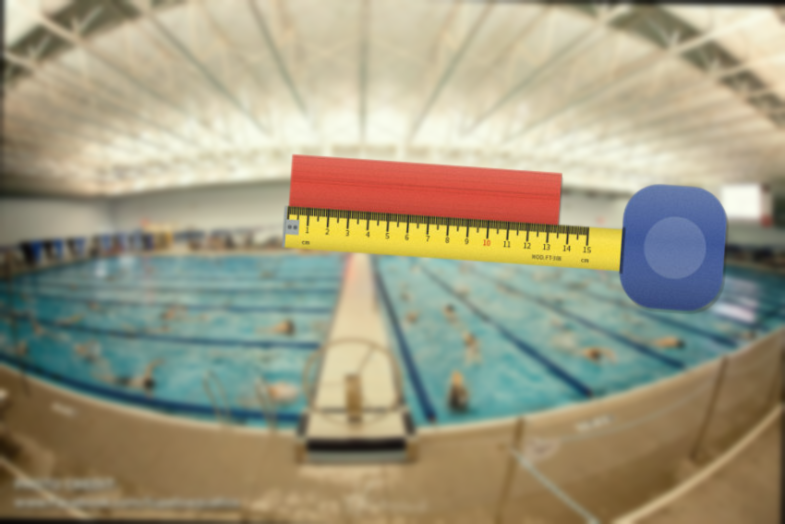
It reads value=13.5 unit=cm
